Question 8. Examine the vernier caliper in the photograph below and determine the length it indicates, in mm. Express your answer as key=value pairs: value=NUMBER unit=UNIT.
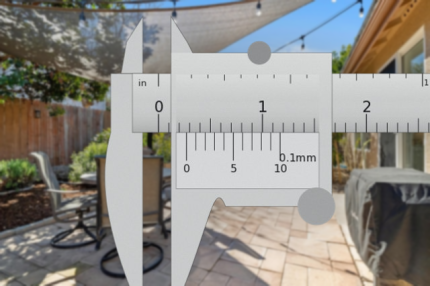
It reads value=2.7 unit=mm
